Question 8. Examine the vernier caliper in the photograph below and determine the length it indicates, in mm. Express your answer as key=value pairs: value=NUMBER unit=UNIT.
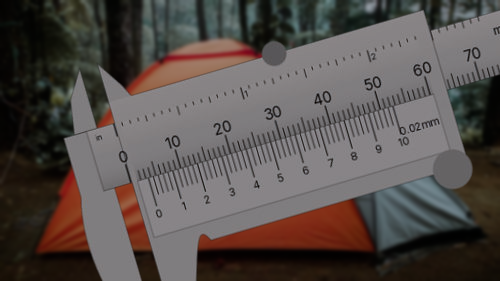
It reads value=3.5 unit=mm
